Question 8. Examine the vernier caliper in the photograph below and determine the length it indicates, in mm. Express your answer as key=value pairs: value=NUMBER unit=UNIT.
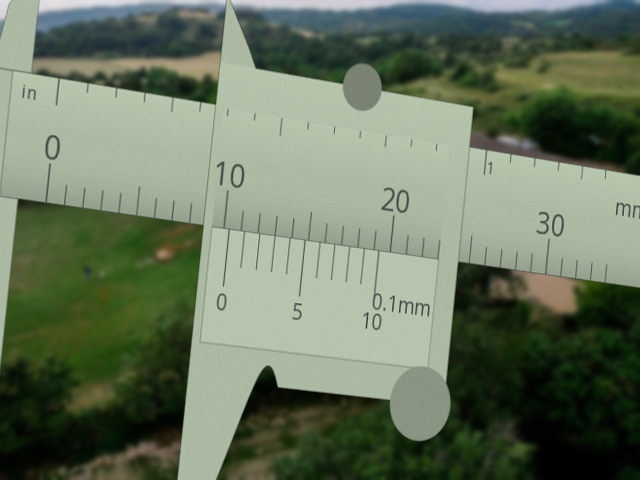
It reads value=10.3 unit=mm
